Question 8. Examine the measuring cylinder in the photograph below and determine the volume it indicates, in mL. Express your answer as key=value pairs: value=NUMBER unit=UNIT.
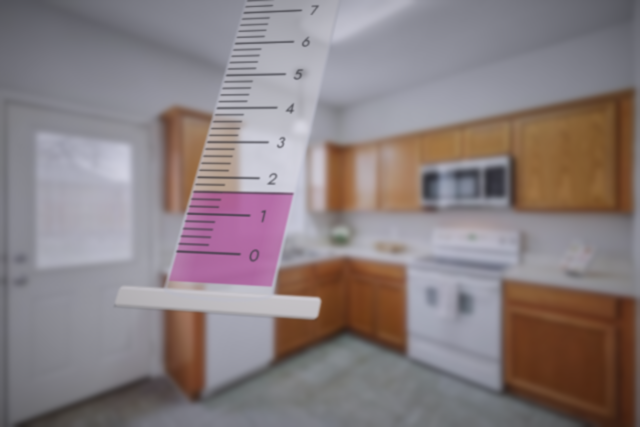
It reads value=1.6 unit=mL
